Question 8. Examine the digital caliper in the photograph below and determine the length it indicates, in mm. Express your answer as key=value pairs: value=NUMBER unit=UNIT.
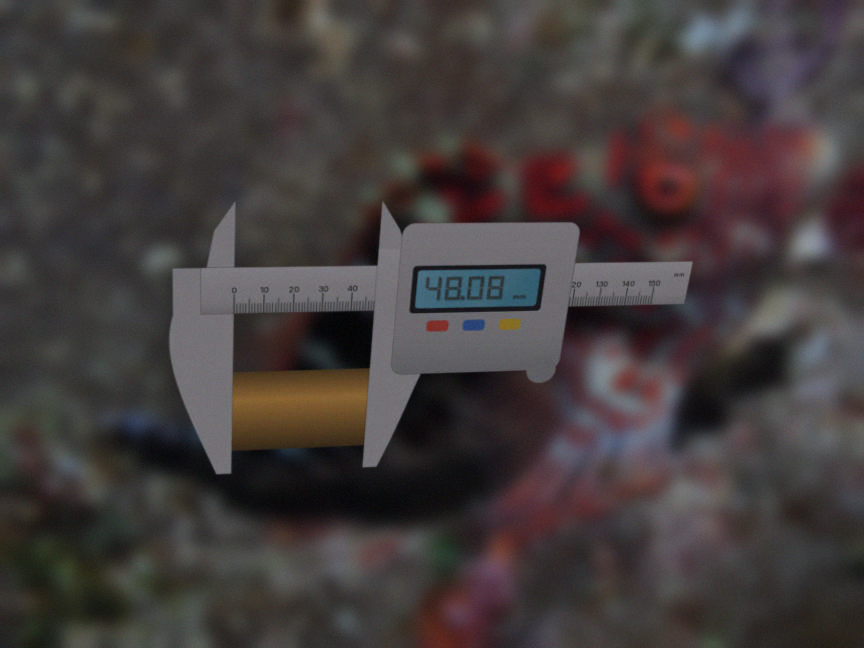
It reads value=48.08 unit=mm
